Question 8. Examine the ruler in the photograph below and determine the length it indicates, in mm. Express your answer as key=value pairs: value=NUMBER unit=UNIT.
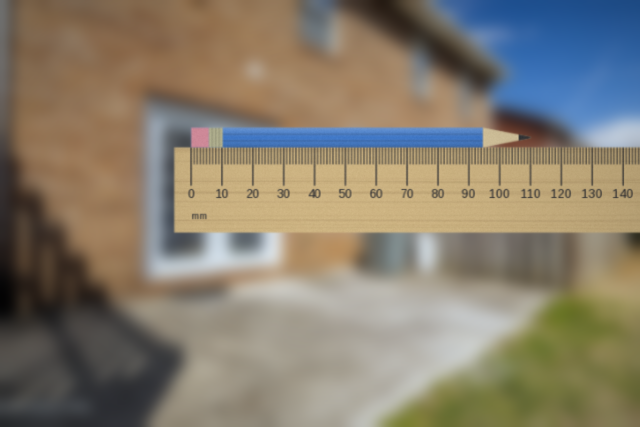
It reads value=110 unit=mm
